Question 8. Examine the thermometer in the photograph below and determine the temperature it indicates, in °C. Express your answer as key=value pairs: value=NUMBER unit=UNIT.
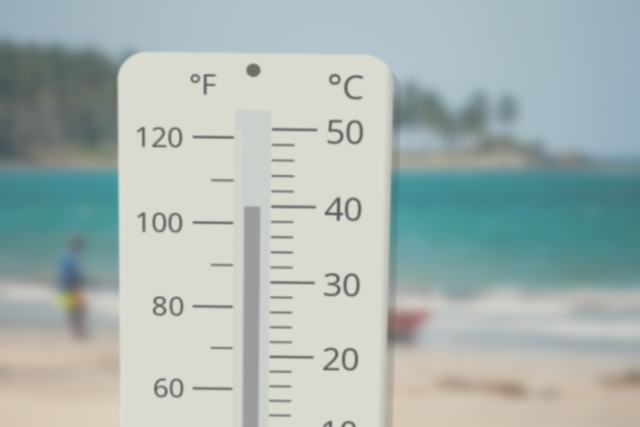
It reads value=40 unit=°C
